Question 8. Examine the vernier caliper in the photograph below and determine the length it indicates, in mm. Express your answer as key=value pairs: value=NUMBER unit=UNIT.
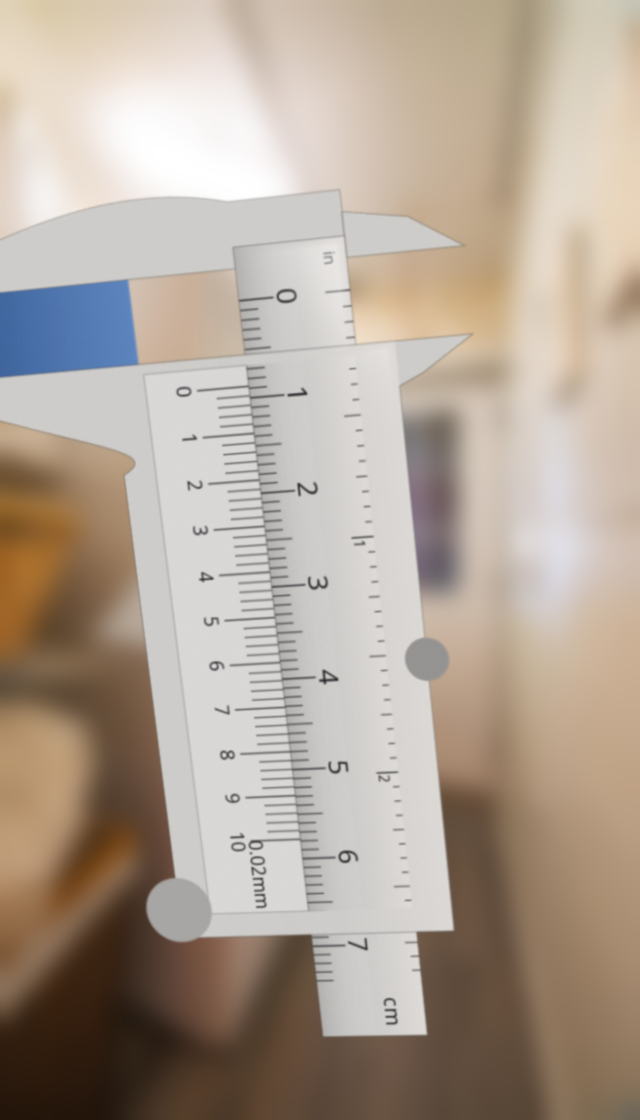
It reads value=8.8 unit=mm
